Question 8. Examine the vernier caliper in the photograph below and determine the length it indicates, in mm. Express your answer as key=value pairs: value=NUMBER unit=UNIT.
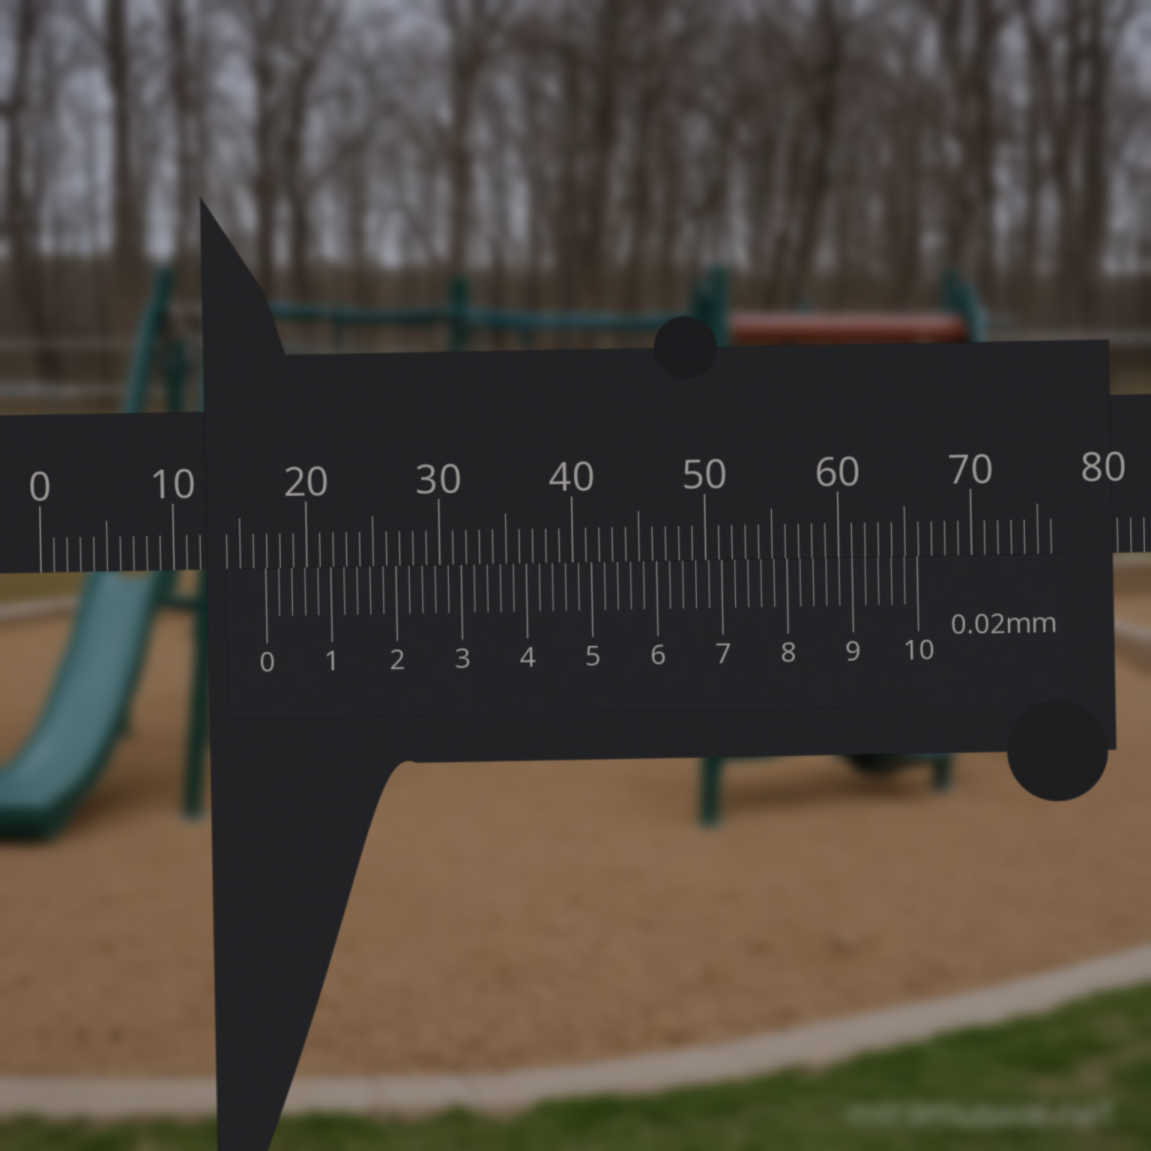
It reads value=16.9 unit=mm
